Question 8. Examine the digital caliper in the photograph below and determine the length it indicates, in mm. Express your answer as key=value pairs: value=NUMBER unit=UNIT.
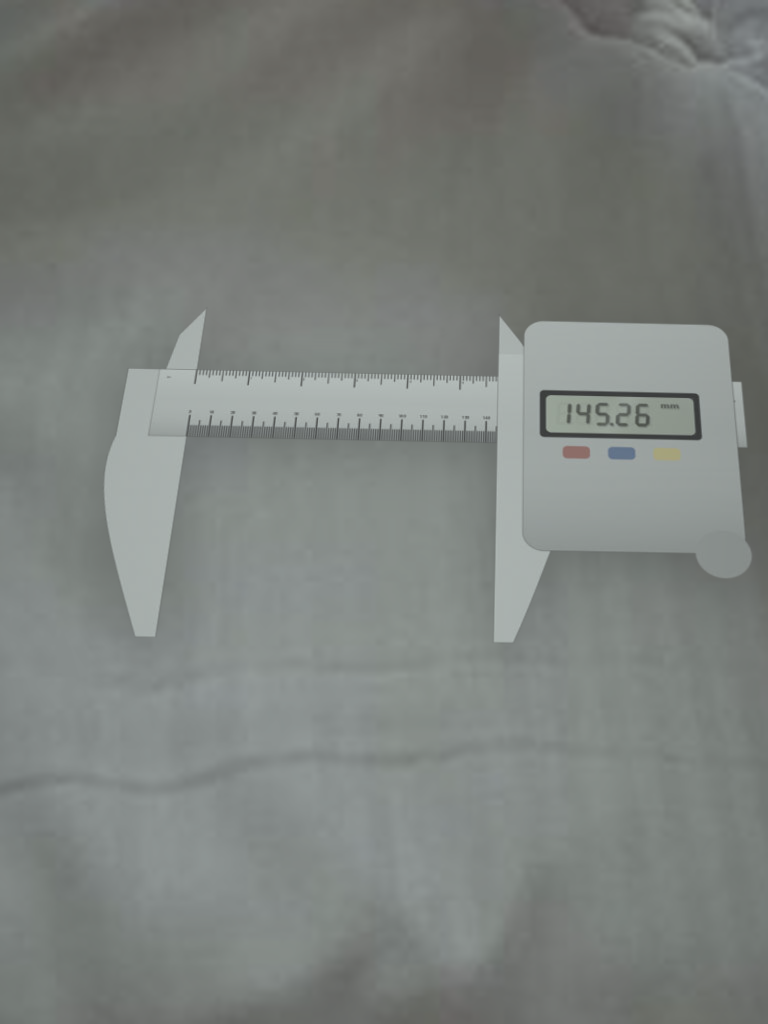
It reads value=145.26 unit=mm
